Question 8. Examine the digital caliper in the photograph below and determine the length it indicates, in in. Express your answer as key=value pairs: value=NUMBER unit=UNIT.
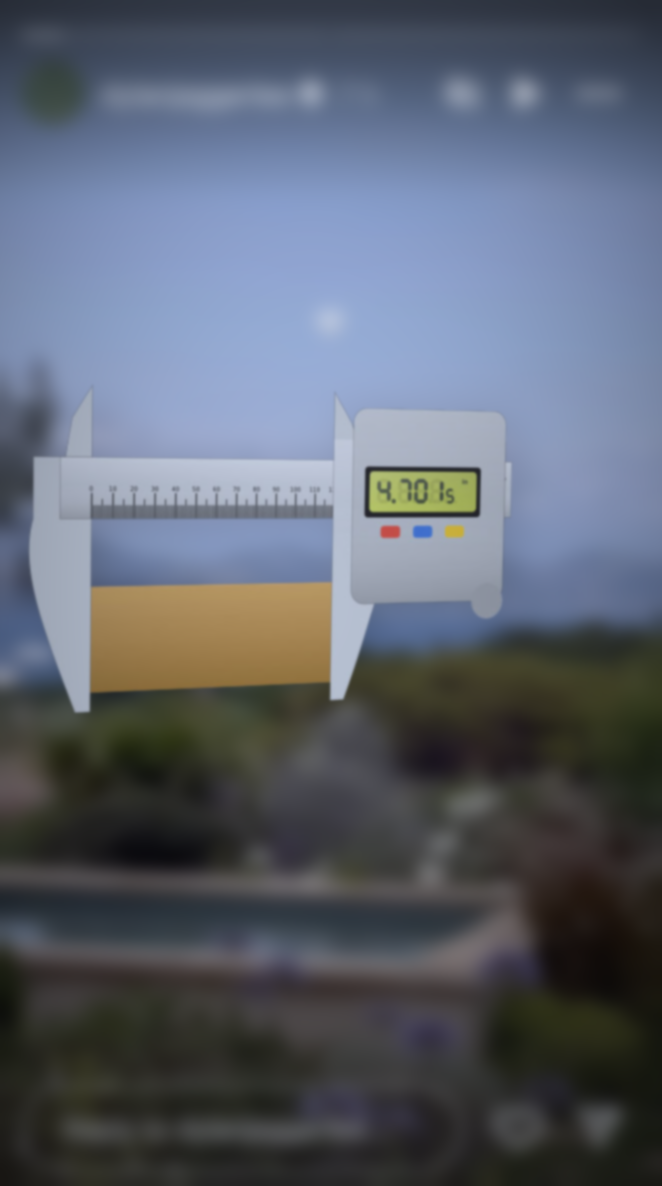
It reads value=4.7015 unit=in
